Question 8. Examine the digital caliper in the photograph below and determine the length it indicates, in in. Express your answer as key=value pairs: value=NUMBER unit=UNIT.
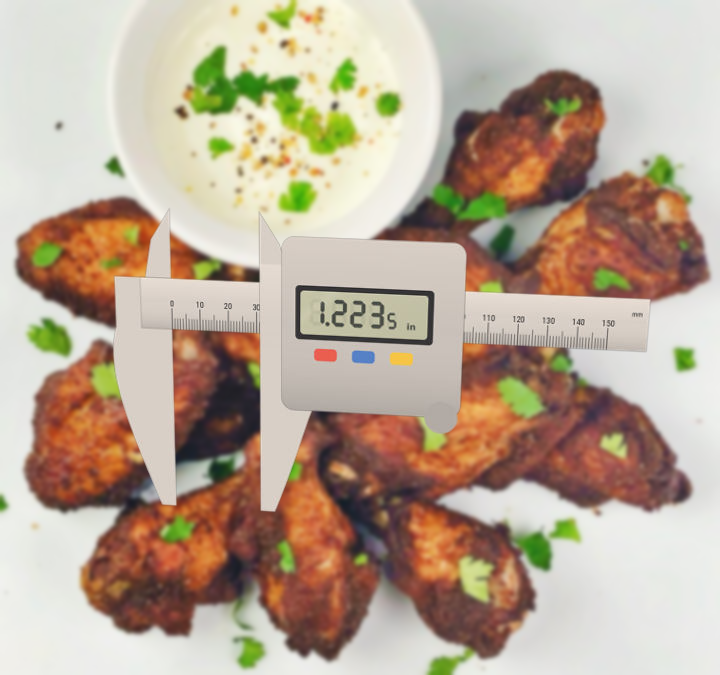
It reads value=1.2235 unit=in
